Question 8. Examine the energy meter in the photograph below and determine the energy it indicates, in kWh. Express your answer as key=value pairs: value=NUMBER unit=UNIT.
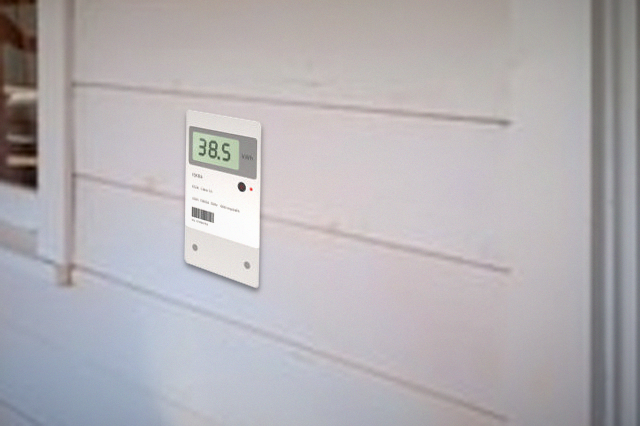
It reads value=38.5 unit=kWh
